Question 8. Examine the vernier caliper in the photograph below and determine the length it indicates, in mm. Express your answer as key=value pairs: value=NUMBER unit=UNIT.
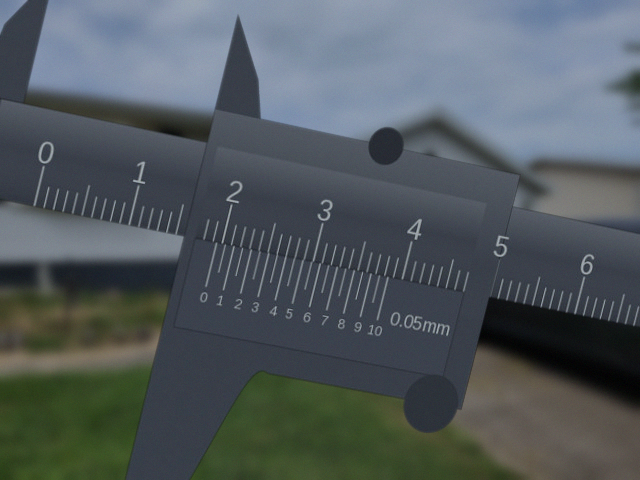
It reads value=19.4 unit=mm
